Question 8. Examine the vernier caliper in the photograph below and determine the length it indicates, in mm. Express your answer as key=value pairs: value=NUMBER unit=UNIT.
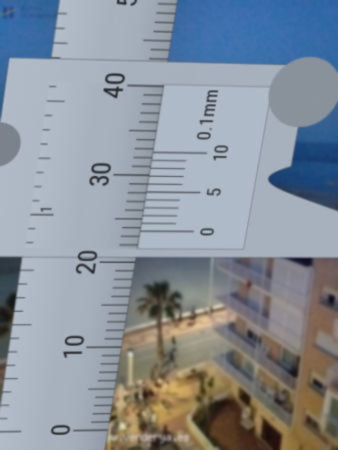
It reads value=23.6 unit=mm
